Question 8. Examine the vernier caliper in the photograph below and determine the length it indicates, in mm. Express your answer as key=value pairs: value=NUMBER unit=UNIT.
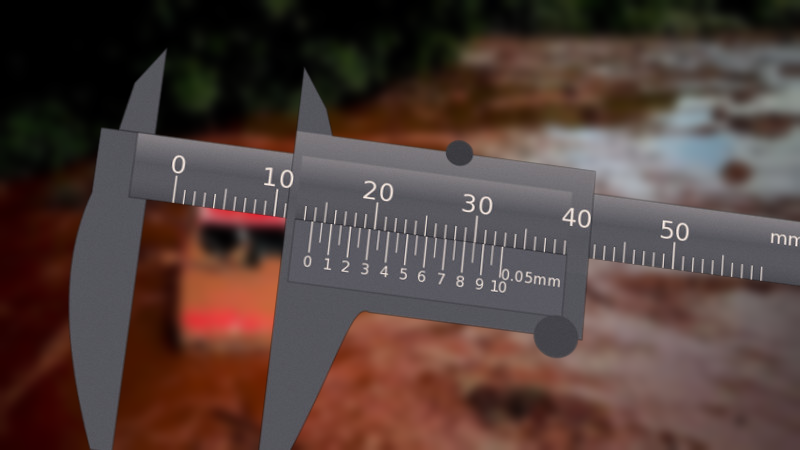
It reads value=13.8 unit=mm
